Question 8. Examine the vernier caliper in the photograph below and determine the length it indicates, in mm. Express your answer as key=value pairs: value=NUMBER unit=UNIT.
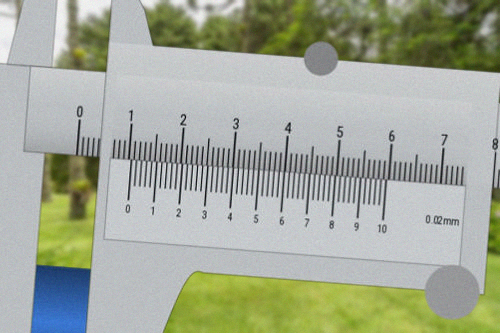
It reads value=10.5 unit=mm
